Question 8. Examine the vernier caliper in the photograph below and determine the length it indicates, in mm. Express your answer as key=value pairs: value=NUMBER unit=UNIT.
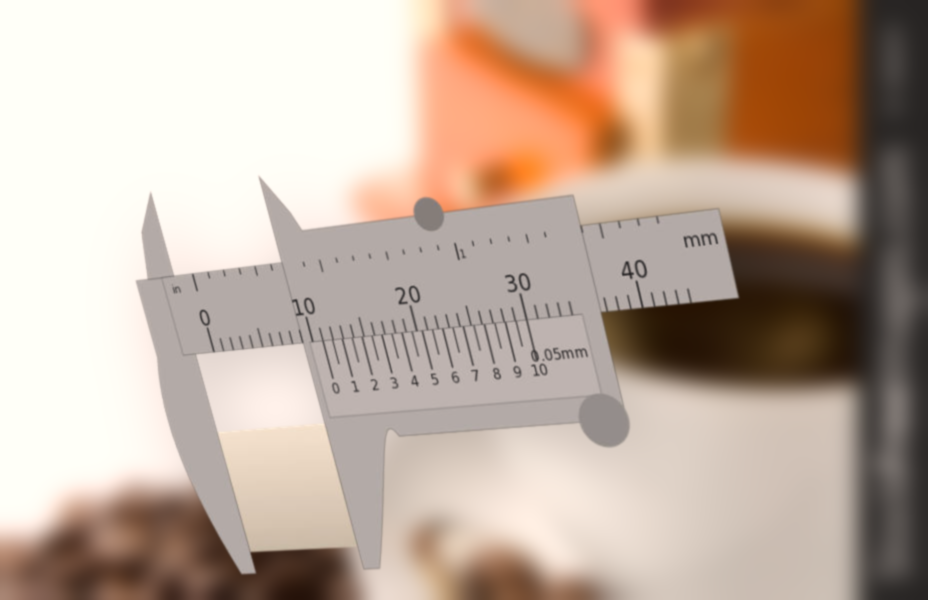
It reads value=11.0 unit=mm
